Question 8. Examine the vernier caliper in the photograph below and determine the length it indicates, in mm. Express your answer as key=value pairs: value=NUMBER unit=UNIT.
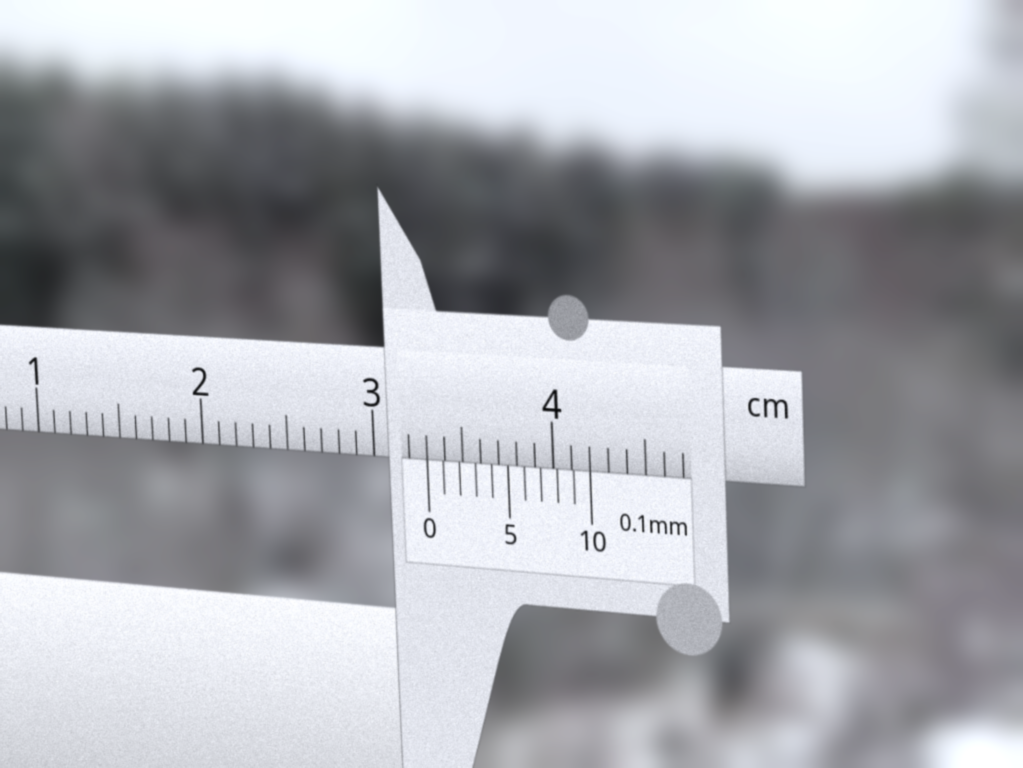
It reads value=33.0 unit=mm
